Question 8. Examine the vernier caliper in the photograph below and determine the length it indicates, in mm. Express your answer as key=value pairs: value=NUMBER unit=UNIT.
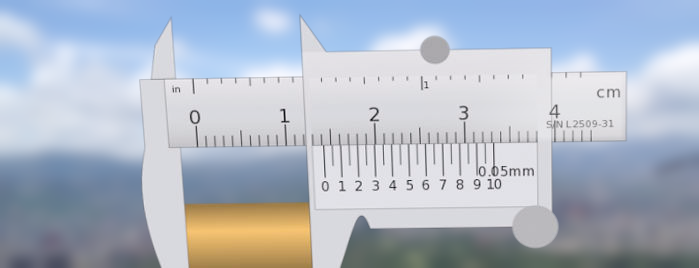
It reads value=14.2 unit=mm
